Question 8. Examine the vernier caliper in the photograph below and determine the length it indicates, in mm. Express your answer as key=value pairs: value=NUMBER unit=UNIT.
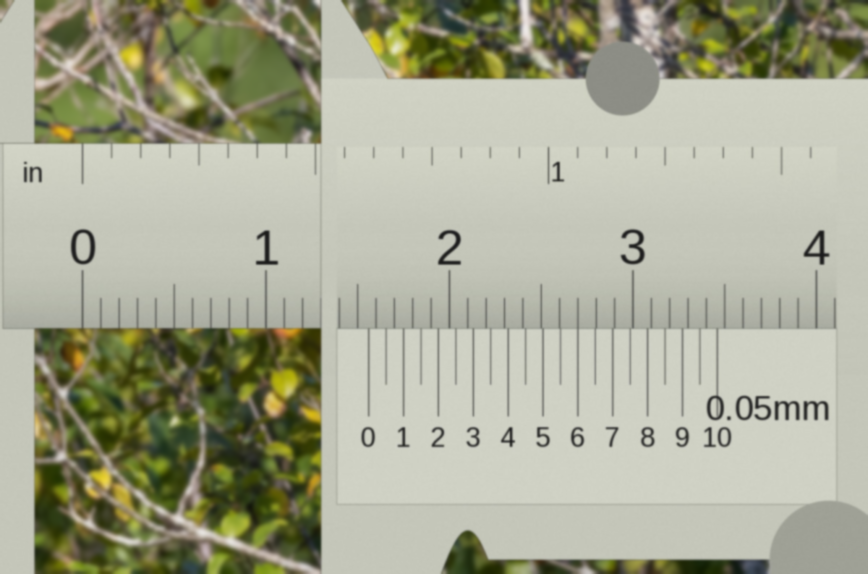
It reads value=15.6 unit=mm
